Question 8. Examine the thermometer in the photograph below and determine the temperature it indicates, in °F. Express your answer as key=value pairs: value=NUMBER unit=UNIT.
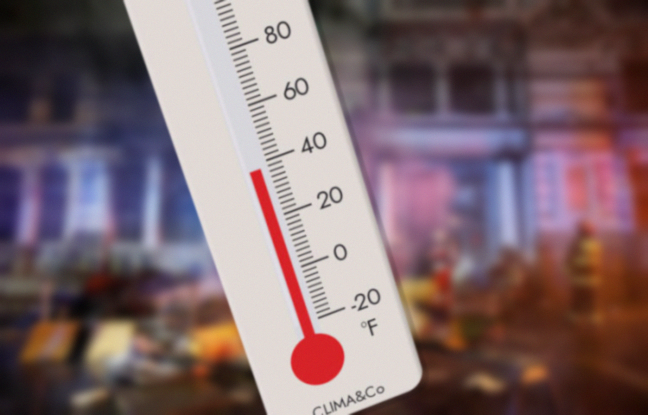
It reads value=38 unit=°F
